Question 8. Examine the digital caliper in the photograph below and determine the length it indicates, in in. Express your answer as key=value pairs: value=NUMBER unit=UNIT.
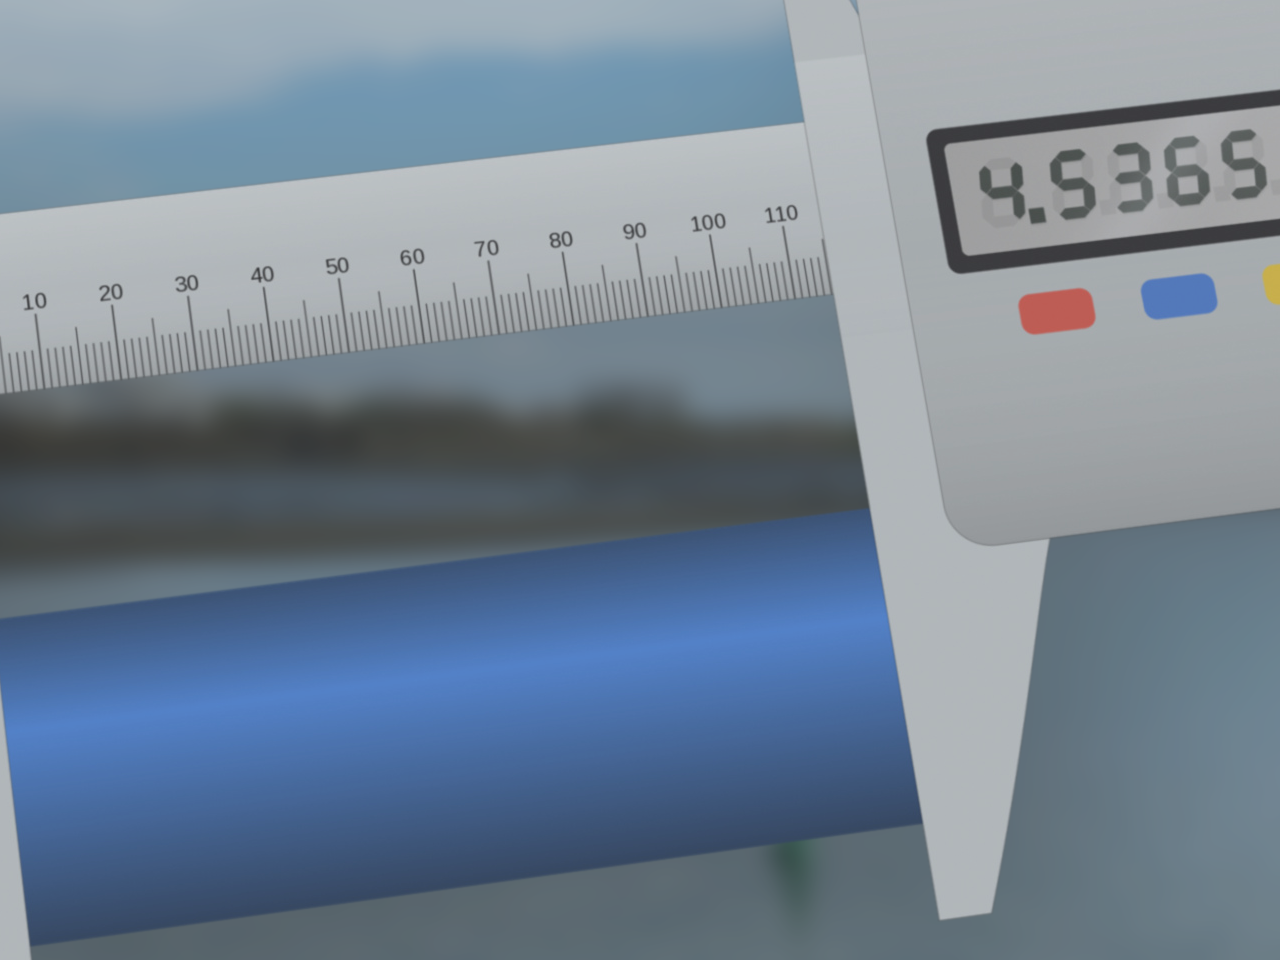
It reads value=4.5365 unit=in
